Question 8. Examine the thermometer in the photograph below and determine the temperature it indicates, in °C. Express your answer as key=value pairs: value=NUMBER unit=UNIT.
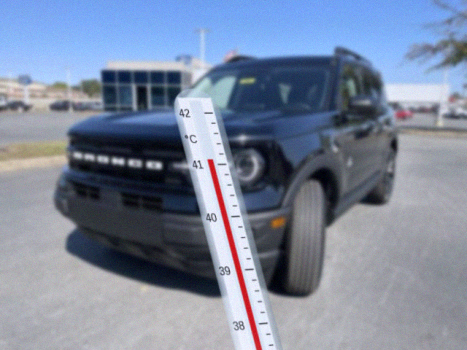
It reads value=41.1 unit=°C
